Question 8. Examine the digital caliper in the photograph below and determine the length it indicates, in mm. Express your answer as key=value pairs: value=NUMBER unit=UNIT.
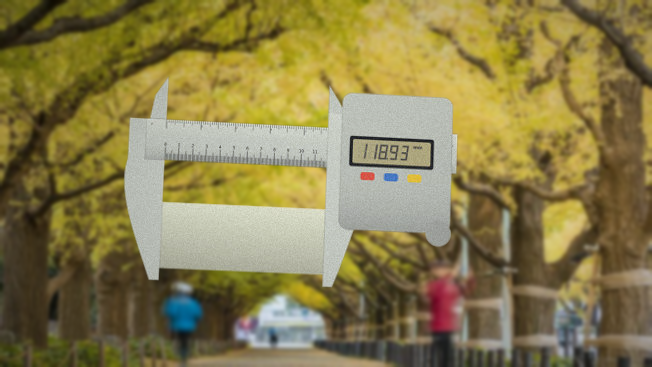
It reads value=118.93 unit=mm
